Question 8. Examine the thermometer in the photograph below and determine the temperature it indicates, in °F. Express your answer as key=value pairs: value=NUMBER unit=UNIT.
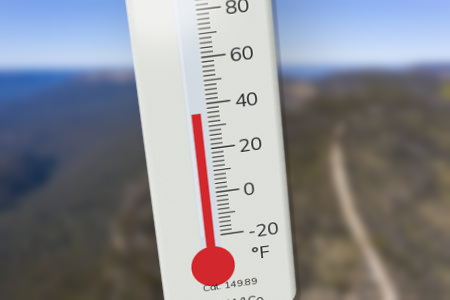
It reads value=36 unit=°F
